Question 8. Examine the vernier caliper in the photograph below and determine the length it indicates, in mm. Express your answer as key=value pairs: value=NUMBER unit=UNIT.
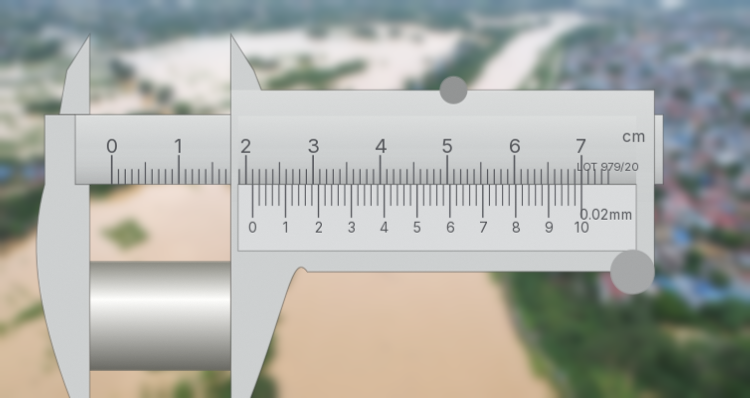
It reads value=21.0 unit=mm
